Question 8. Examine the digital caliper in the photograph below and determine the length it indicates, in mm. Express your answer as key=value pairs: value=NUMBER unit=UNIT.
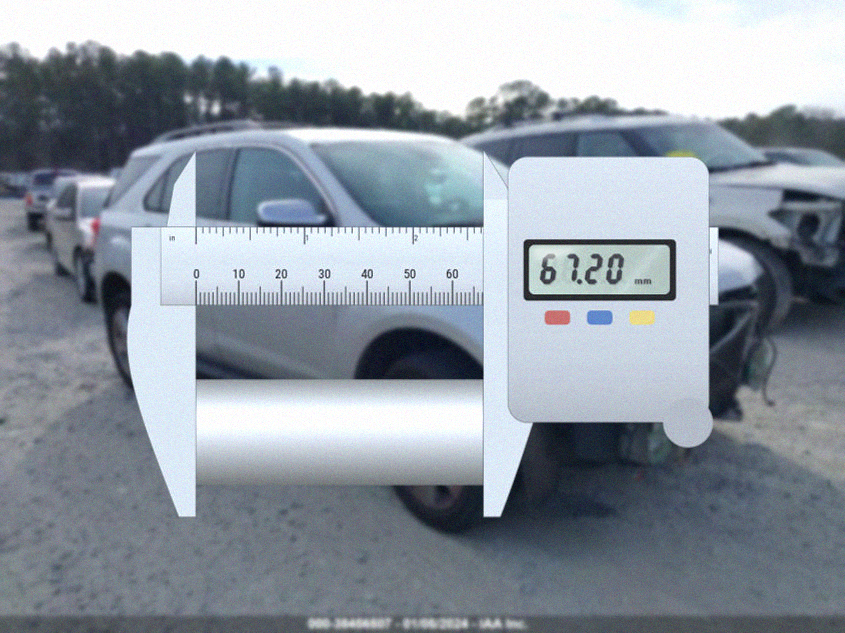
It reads value=67.20 unit=mm
